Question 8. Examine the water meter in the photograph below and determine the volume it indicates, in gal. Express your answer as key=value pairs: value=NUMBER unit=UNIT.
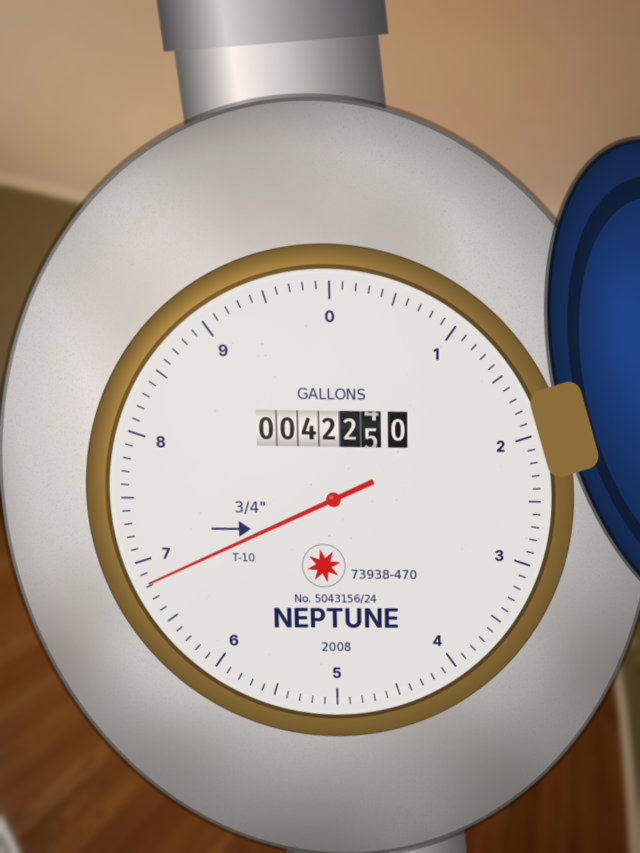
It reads value=42246.8 unit=gal
